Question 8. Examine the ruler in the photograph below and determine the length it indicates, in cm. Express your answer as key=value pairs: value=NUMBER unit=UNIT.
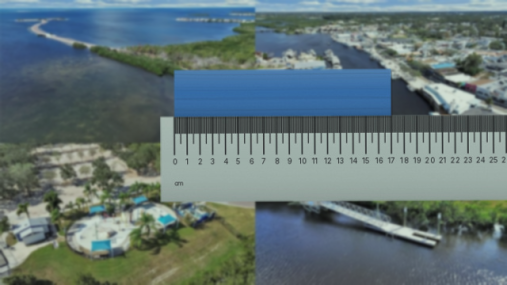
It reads value=17 unit=cm
